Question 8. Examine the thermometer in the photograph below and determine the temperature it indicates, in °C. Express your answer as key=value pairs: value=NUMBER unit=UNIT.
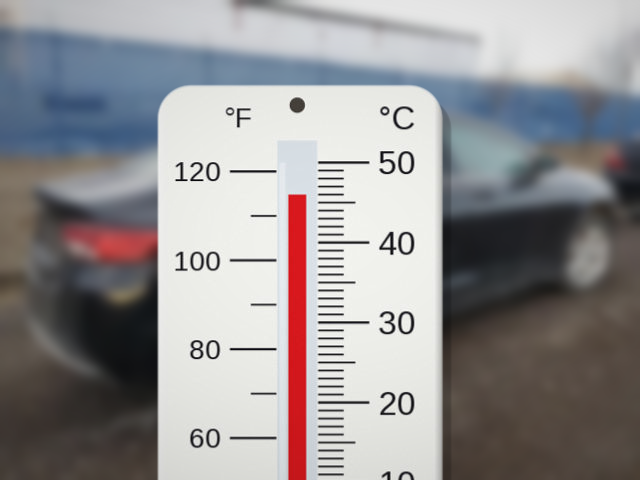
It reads value=46 unit=°C
